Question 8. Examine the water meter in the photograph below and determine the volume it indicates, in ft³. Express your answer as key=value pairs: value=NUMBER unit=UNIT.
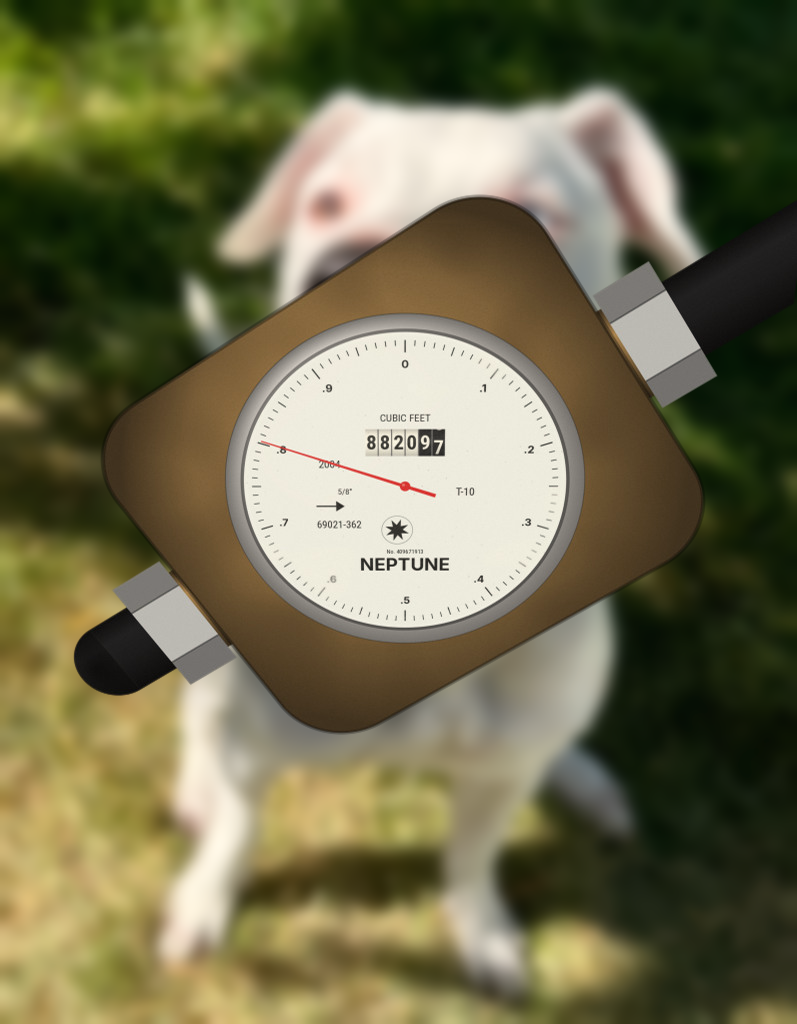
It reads value=882096.80 unit=ft³
